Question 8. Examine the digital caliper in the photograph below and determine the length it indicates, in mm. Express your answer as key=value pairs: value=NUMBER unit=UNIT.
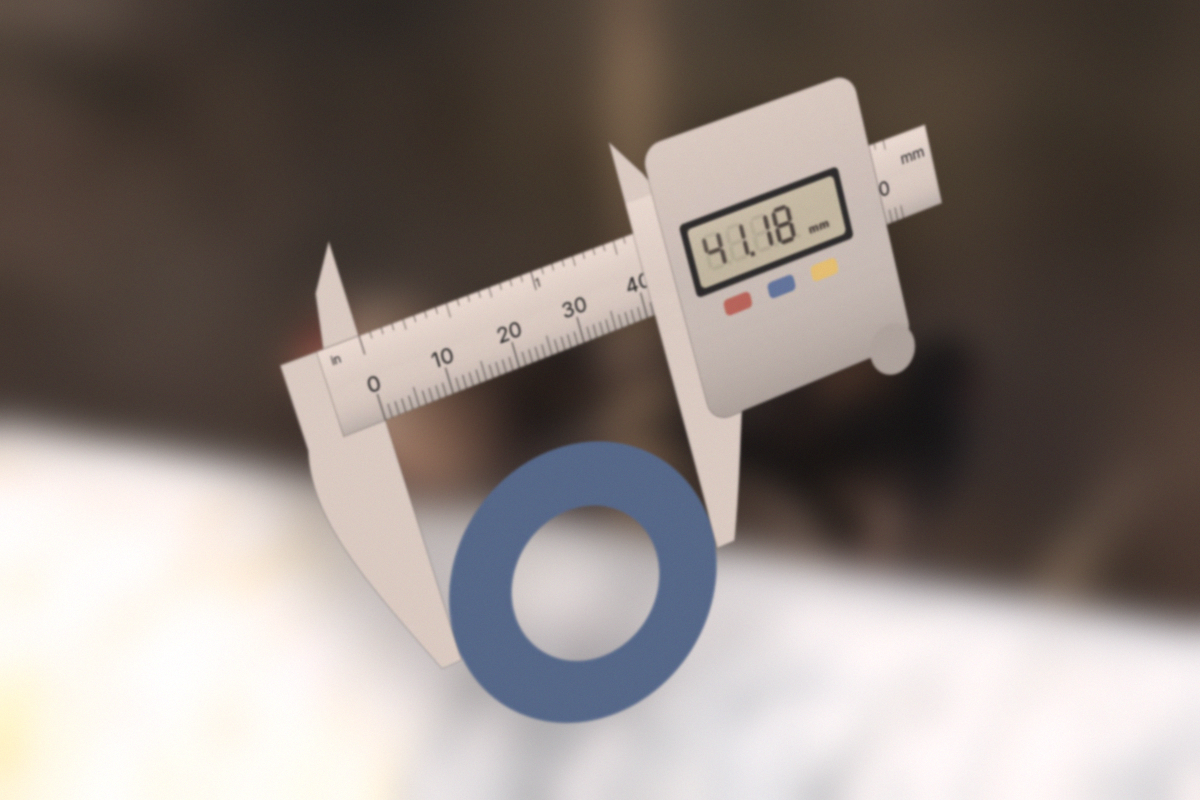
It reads value=41.18 unit=mm
